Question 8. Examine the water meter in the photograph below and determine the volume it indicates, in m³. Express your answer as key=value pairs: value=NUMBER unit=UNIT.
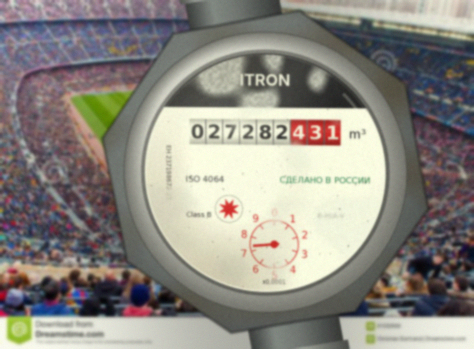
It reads value=27282.4317 unit=m³
